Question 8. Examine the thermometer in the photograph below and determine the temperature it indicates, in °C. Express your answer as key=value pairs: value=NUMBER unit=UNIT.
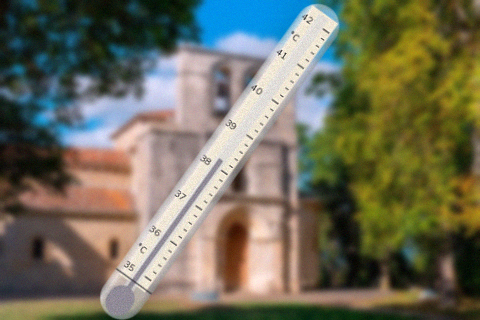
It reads value=38.2 unit=°C
